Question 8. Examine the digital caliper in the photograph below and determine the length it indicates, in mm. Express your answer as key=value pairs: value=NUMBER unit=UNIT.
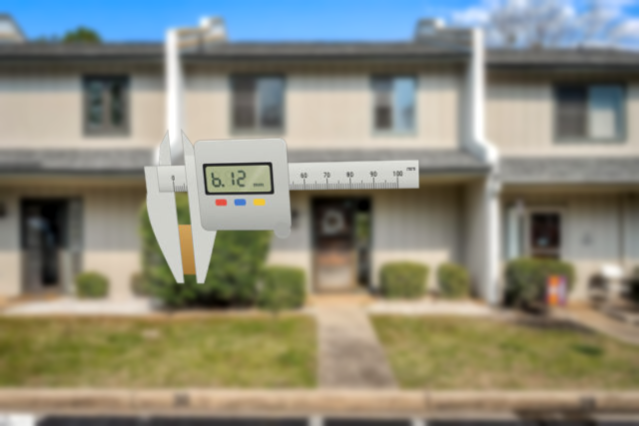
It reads value=6.12 unit=mm
